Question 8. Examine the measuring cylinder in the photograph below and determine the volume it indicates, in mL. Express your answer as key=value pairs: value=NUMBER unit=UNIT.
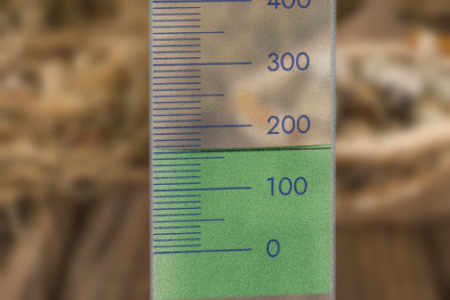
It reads value=160 unit=mL
